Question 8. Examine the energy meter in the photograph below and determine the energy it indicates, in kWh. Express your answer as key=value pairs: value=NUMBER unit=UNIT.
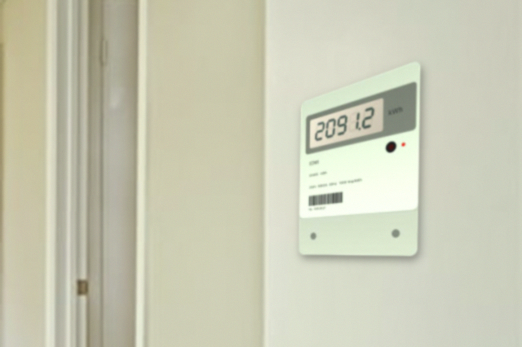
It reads value=2091.2 unit=kWh
